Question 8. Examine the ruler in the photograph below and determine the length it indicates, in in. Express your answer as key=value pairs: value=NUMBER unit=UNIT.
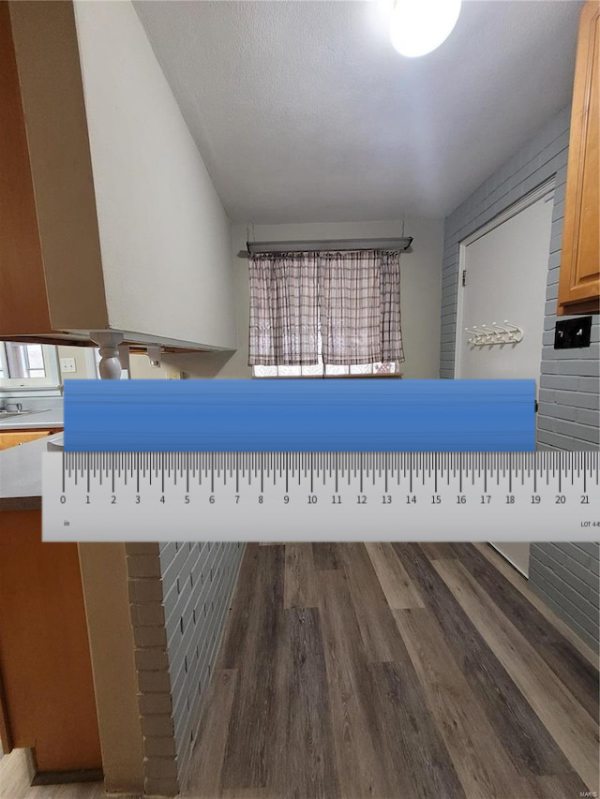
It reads value=19 unit=in
